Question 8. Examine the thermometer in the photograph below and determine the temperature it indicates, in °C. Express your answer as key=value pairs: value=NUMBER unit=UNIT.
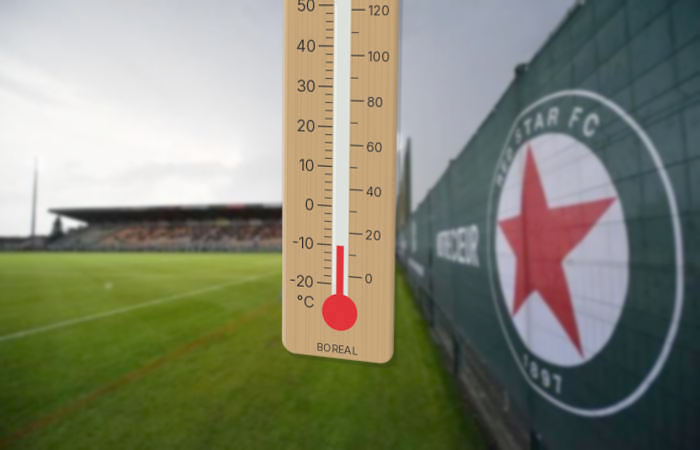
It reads value=-10 unit=°C
